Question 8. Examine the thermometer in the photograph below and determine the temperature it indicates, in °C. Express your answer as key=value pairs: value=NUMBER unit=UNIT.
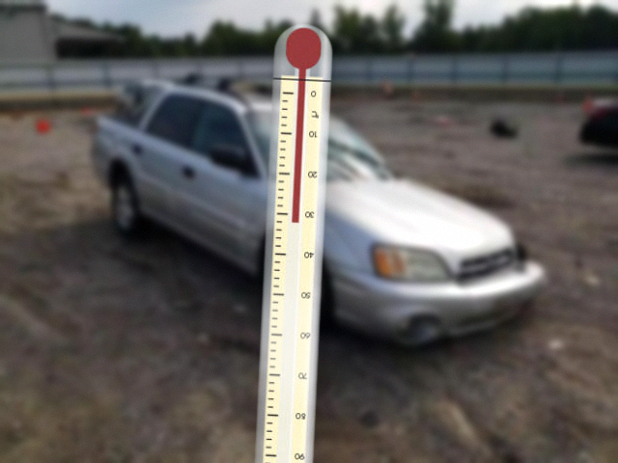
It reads value=32 unit=°C
